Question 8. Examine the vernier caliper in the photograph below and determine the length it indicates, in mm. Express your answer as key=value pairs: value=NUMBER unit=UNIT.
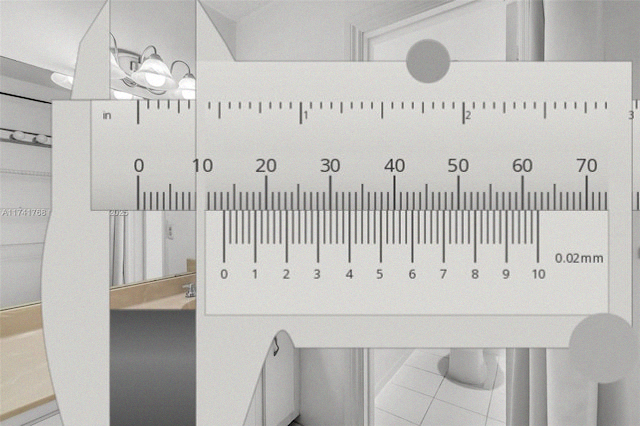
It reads value=13.4 unit=mm
